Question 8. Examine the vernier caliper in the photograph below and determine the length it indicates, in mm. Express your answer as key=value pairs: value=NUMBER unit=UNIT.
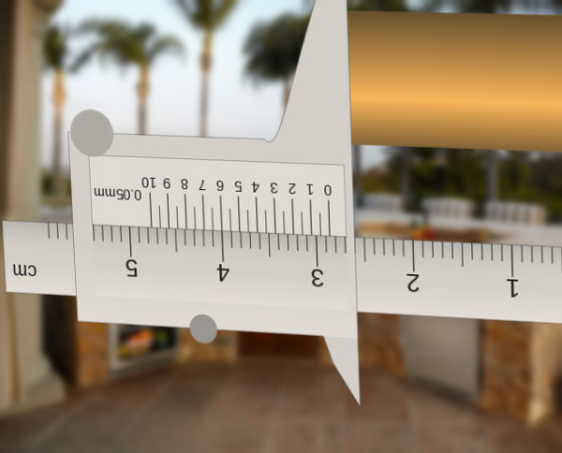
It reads value=28.6 unit=mm
